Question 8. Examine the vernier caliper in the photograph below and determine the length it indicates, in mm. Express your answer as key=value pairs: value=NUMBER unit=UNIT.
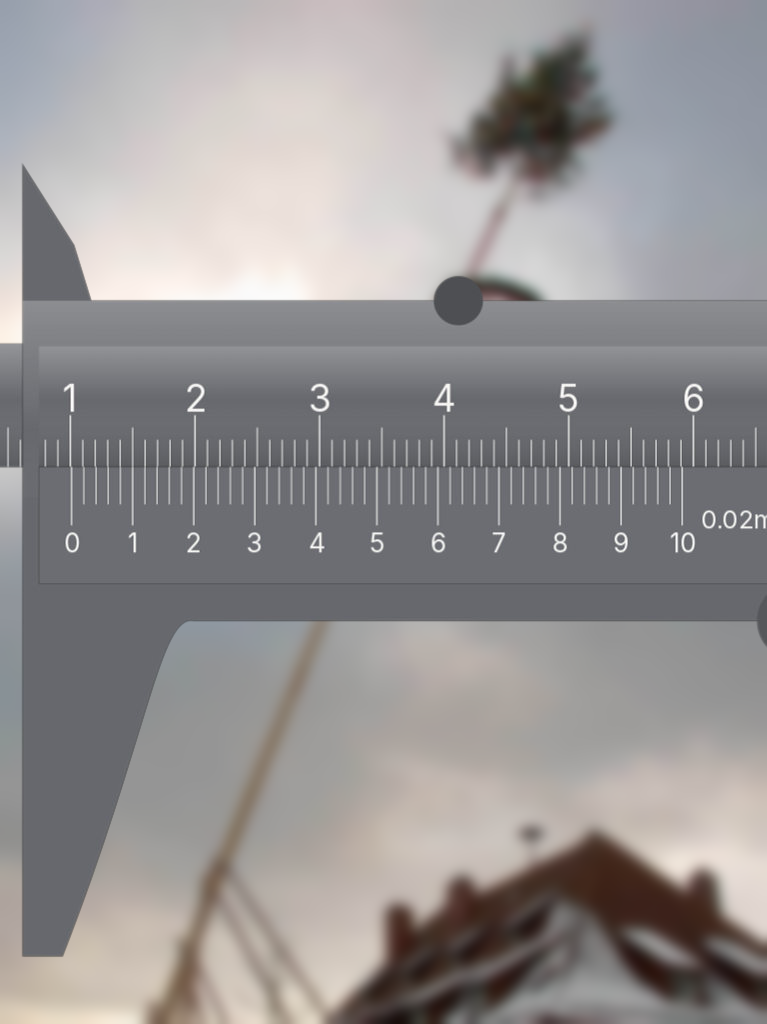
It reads value=10.1 unit=mm
